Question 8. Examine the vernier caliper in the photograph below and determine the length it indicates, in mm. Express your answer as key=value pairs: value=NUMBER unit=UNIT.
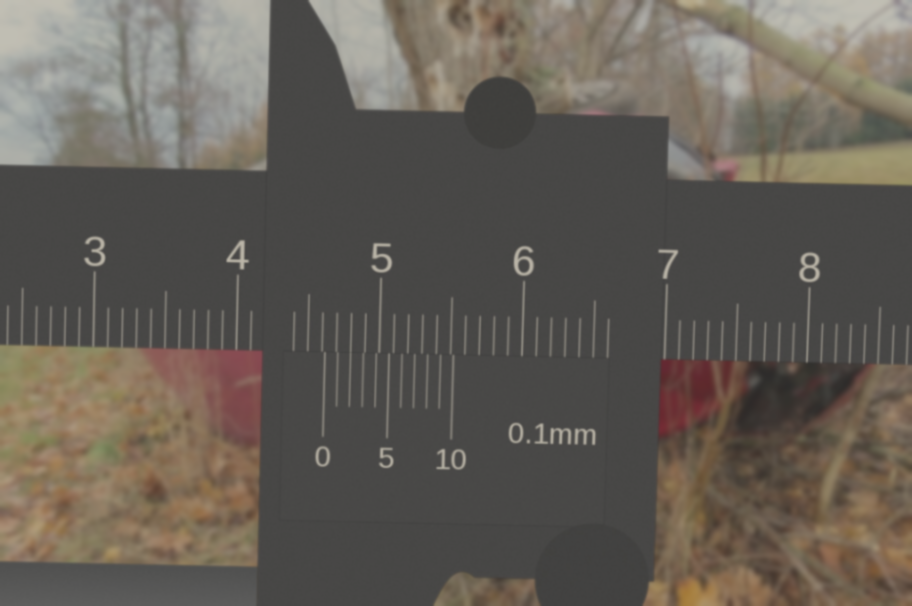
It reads value=46.2 unit=mm
